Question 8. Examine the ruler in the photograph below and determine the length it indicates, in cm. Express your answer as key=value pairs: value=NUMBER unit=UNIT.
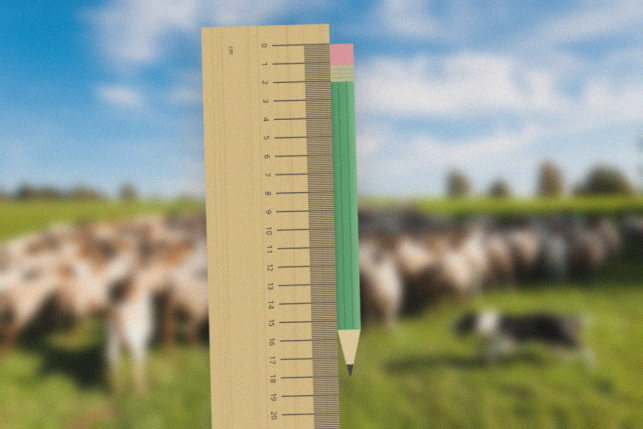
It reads value=18 unit=cm
